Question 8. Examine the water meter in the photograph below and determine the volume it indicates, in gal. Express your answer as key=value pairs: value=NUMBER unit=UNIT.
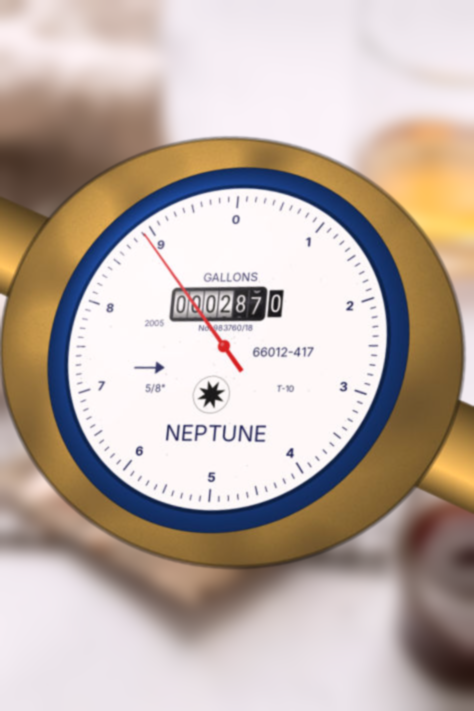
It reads value=2868.9 unit=gal
